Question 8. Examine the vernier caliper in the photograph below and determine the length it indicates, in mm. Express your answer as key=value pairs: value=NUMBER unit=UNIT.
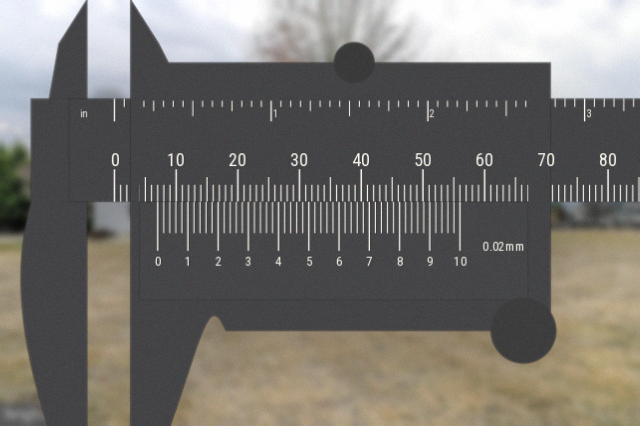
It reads value=7.0 unit=mm
